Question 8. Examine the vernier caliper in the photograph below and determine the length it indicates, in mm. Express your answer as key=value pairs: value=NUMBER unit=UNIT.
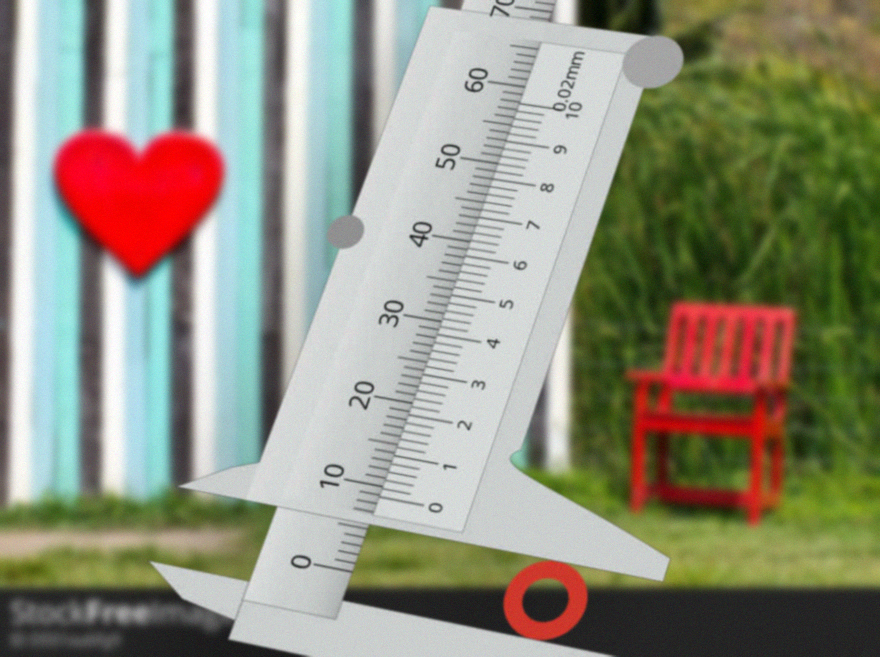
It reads value=8.8 unit=mm
